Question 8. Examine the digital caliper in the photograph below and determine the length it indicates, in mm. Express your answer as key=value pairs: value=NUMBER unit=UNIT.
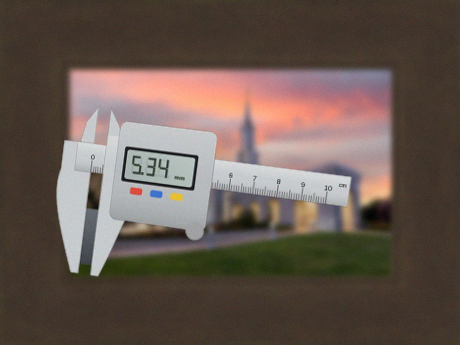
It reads value=5.34 unit=mm
